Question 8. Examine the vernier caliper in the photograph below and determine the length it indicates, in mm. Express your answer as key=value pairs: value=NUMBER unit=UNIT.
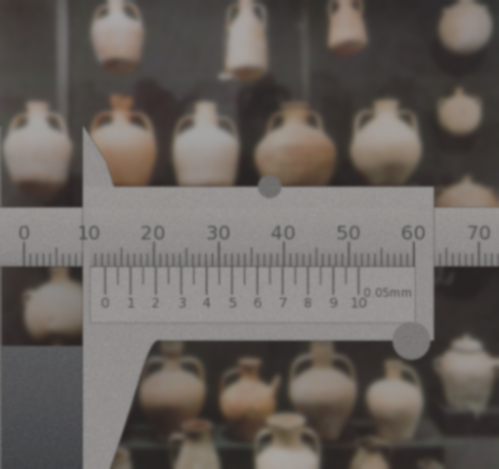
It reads value=12.5 unit=mm
